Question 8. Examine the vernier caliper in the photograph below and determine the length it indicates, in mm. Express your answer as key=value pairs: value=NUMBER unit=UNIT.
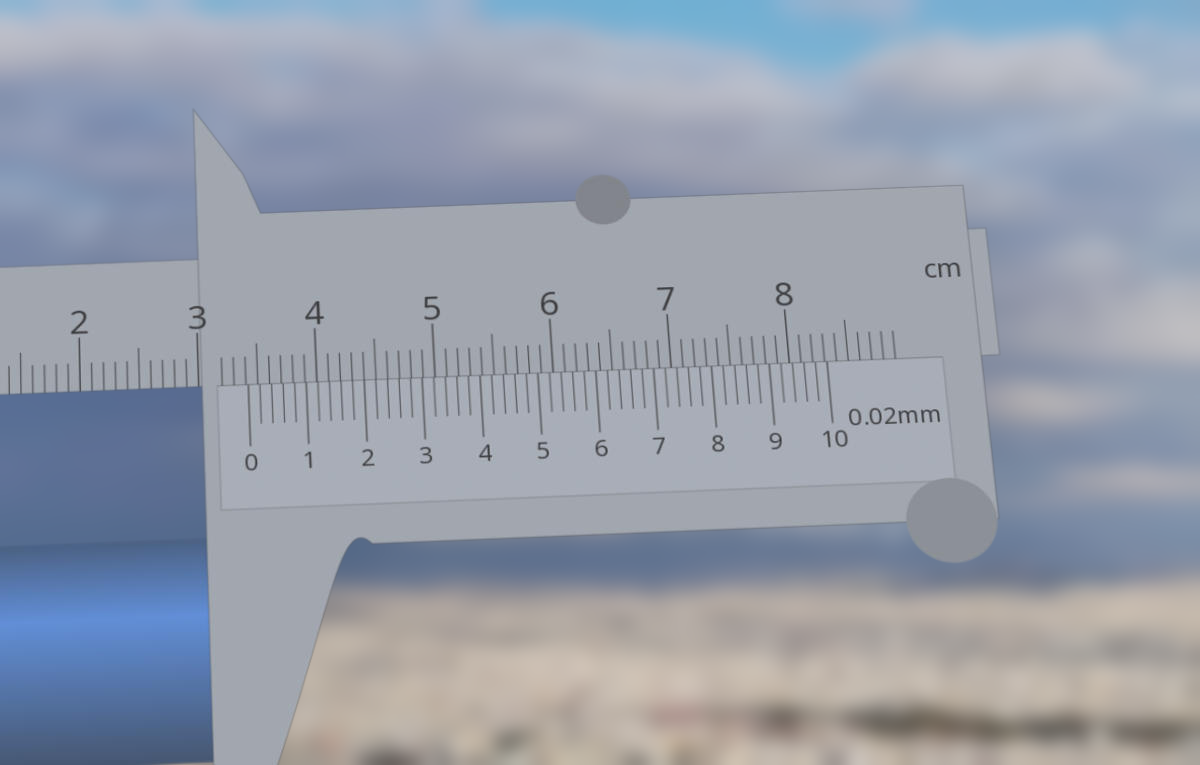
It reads value=34.2 unit=mm
